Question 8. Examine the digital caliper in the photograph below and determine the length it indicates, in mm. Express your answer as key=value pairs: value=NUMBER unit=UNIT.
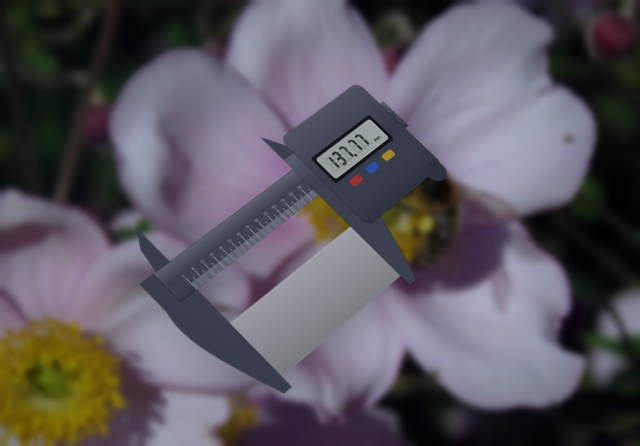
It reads value=137.77 unit=mm
